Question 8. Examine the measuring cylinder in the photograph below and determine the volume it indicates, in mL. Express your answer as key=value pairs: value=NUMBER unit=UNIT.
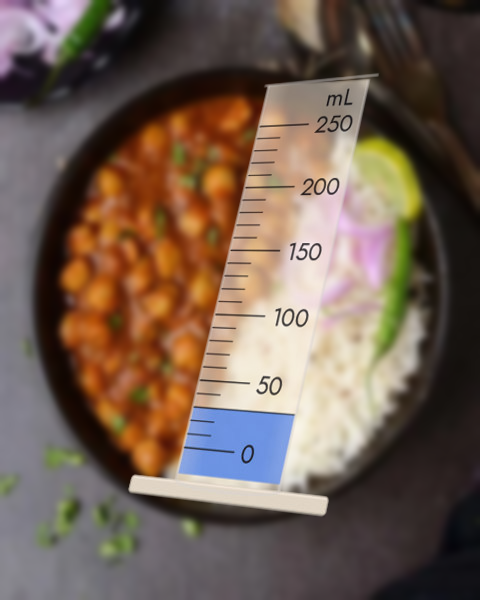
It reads value=30 unit=mL
